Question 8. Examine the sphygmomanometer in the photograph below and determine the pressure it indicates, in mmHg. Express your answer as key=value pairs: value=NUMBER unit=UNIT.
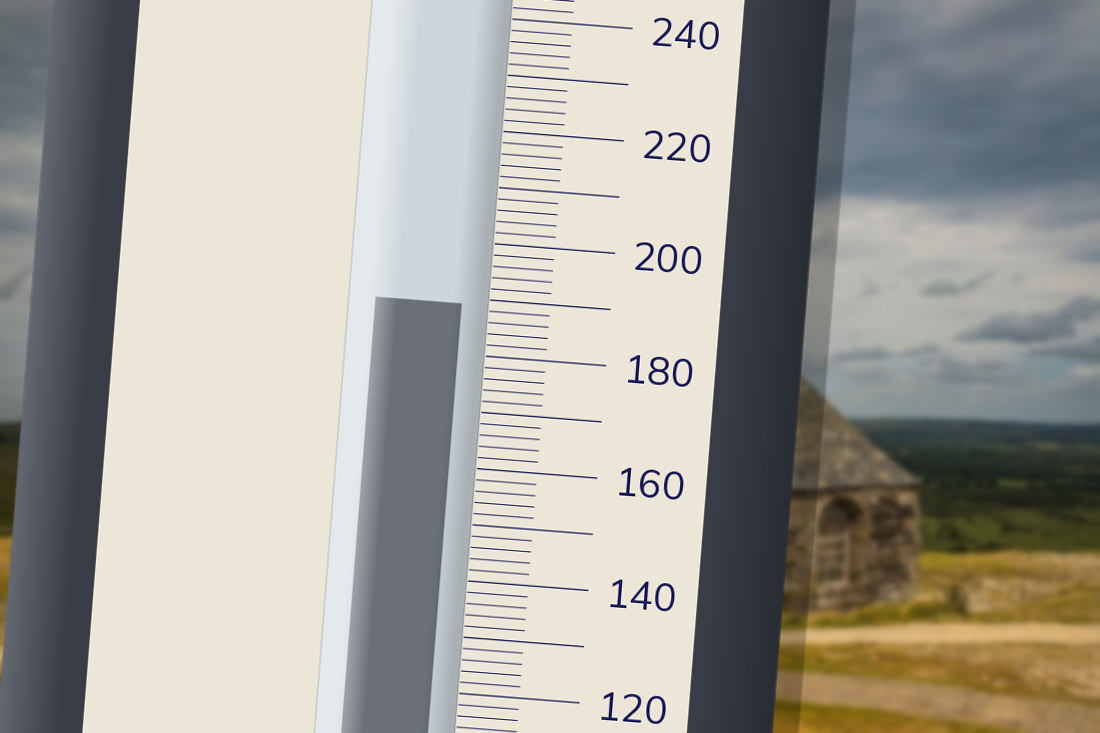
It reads value=189 unit=mmHg
